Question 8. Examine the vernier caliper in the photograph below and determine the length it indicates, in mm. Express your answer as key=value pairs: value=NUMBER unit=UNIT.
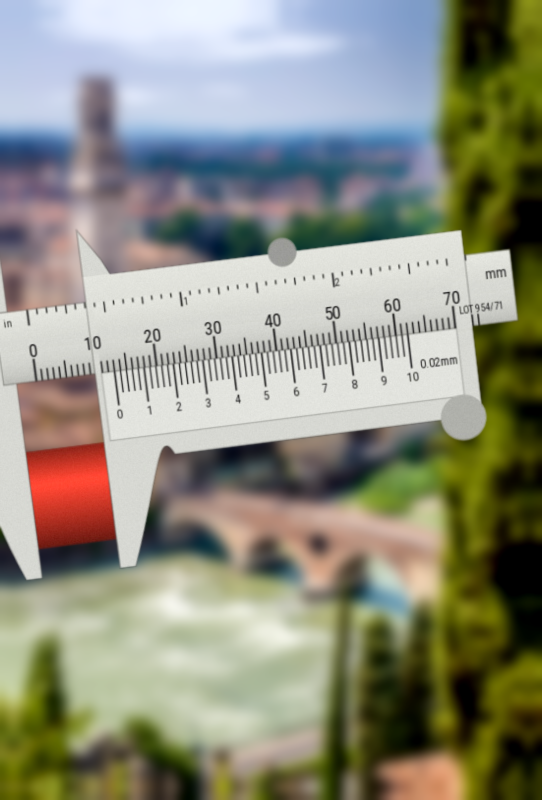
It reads value=13.0 unit=mm
